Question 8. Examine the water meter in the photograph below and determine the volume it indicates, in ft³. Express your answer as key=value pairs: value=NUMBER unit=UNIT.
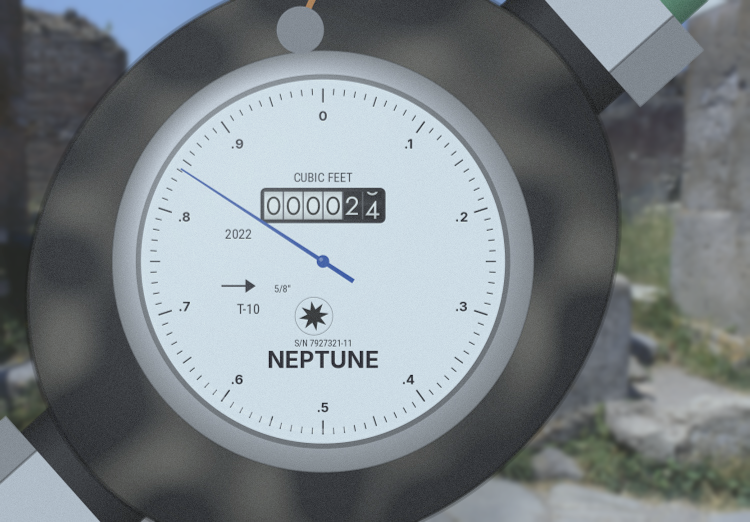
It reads value=23.84 unit=ft³
